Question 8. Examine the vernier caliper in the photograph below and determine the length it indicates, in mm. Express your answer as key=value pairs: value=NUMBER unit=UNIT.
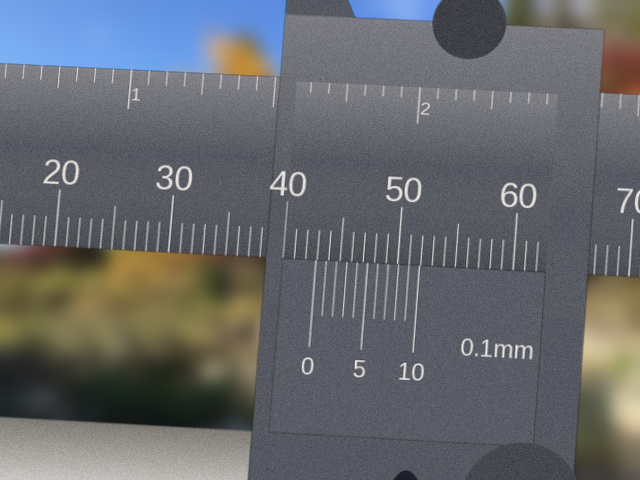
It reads value=42.9 unit=mm
